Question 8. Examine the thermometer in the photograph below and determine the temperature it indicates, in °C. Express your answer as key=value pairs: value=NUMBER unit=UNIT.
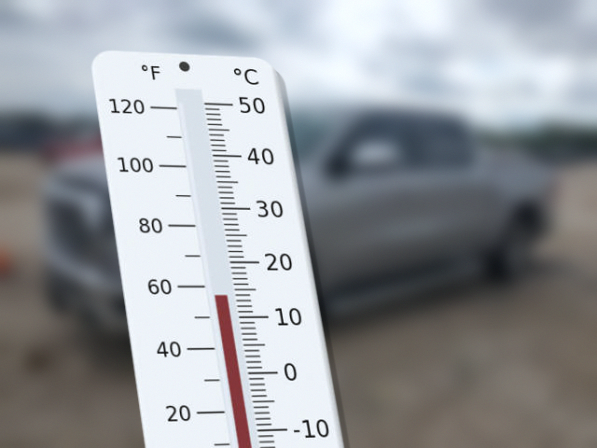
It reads value=14 unit=°C
